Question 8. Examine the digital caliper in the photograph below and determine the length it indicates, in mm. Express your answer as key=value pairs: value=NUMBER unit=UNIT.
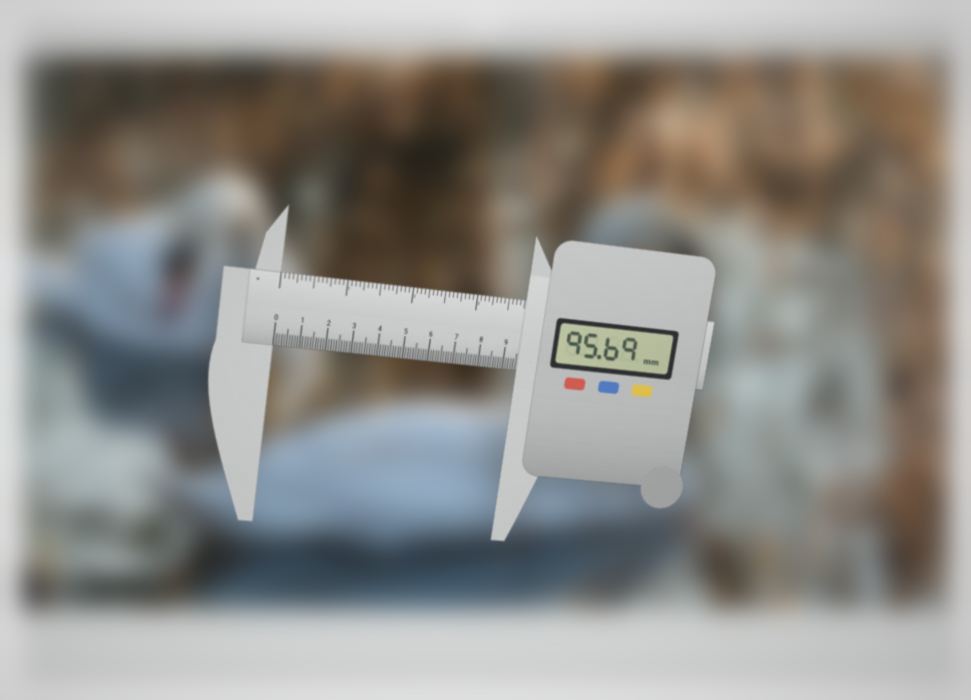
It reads value=95.69 unit=mm
